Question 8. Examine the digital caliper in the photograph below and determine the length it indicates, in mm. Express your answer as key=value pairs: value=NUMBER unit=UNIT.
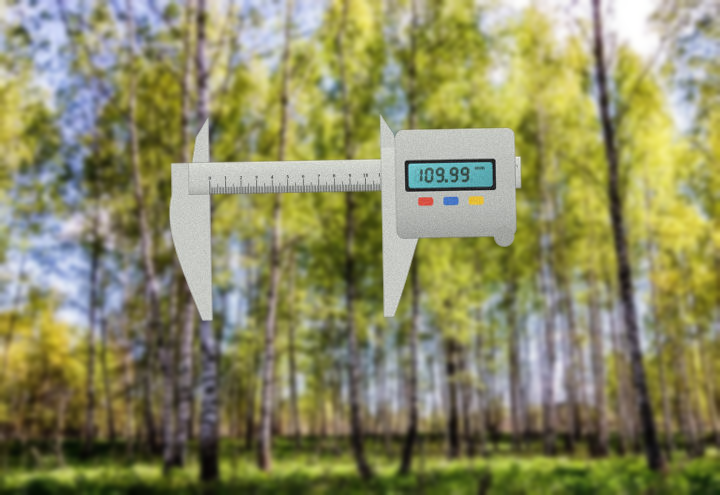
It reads value=109.99 unit=mm
